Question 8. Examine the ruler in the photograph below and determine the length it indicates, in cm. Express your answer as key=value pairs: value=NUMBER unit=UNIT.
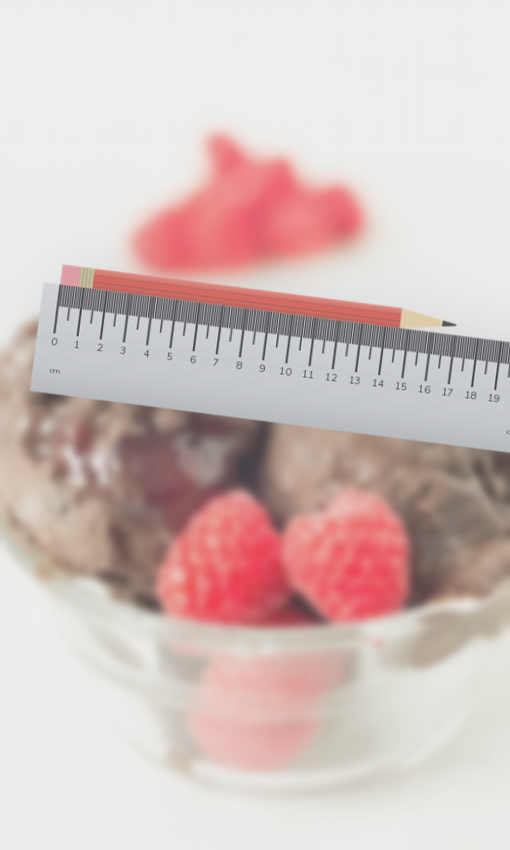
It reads value=17 unit=cm
